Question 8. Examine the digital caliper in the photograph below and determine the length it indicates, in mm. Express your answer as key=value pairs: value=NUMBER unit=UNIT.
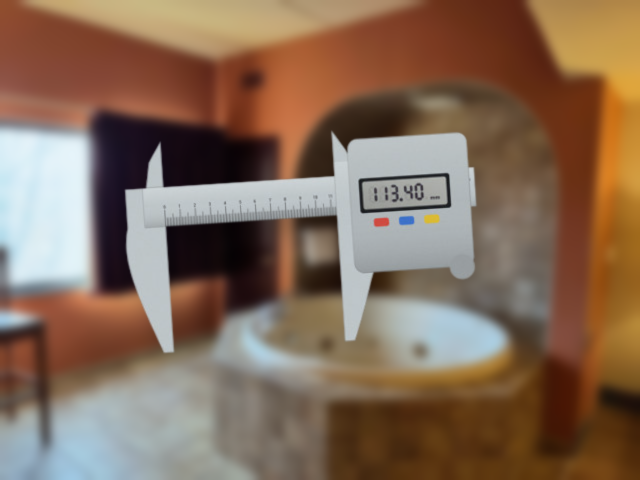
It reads value=113.40 unit=mm
